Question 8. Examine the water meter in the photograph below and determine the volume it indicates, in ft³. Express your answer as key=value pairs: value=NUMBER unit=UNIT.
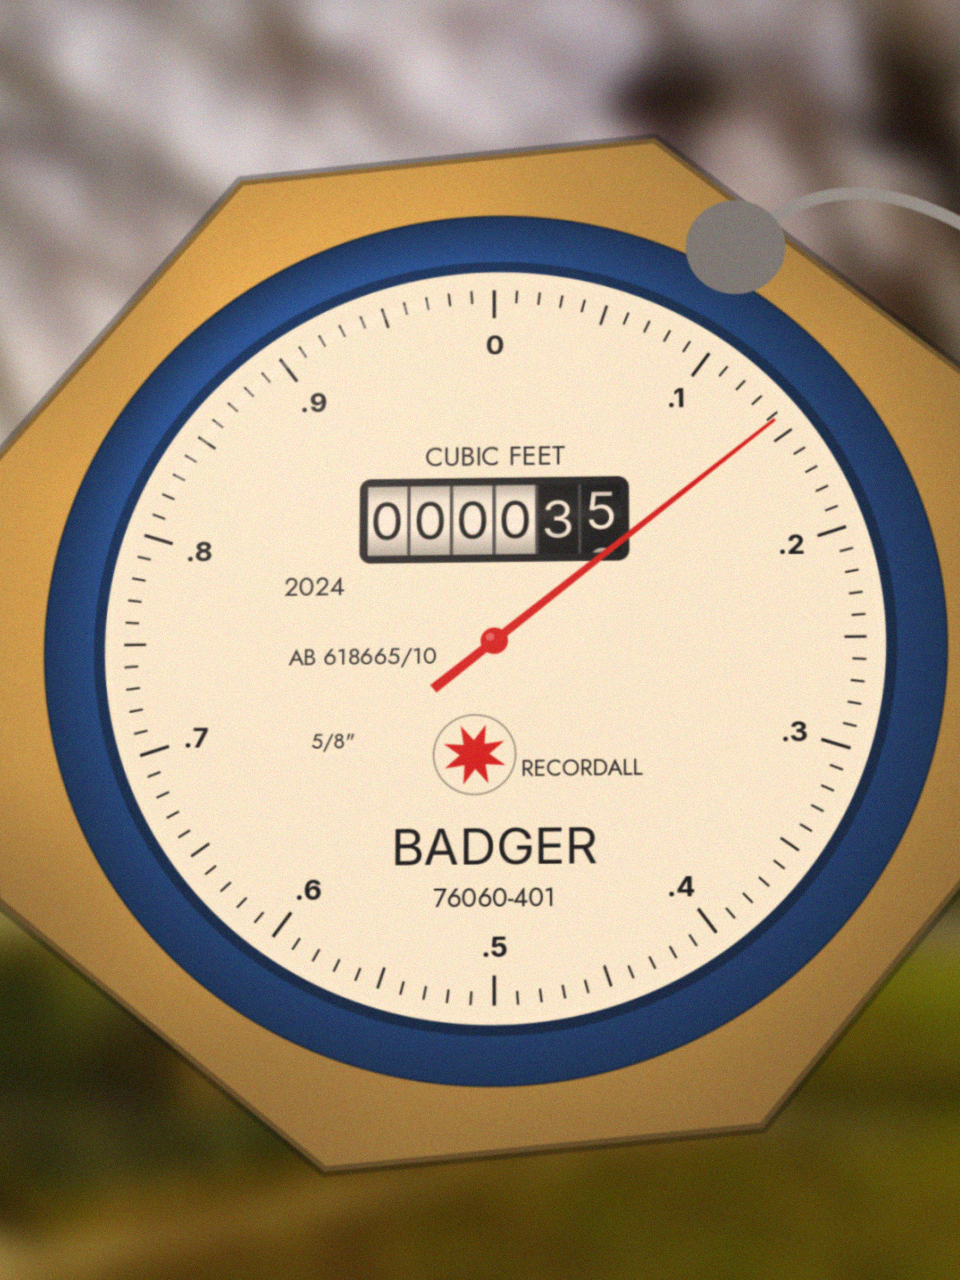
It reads value=35.14 unit=ft³
